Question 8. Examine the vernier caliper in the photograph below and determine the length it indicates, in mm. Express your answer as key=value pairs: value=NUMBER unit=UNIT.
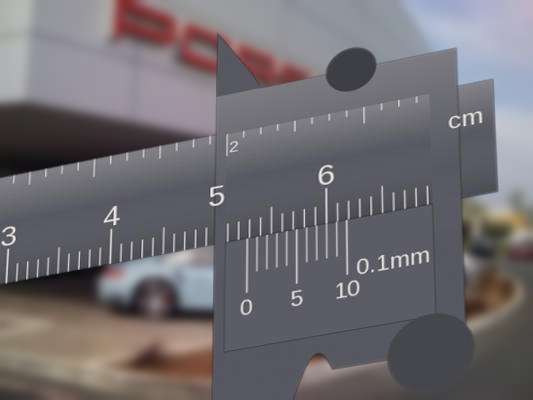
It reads value=52.8 unit=mm
